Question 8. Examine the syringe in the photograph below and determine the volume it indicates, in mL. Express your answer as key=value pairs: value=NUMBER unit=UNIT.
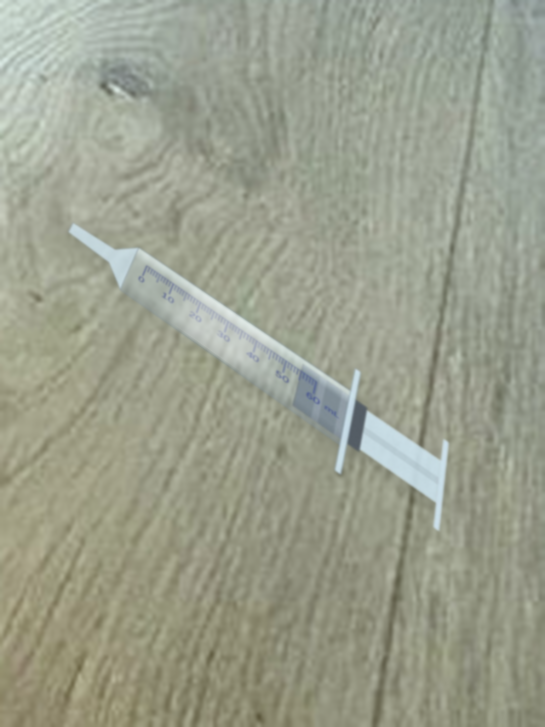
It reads value=55 unit=mL
